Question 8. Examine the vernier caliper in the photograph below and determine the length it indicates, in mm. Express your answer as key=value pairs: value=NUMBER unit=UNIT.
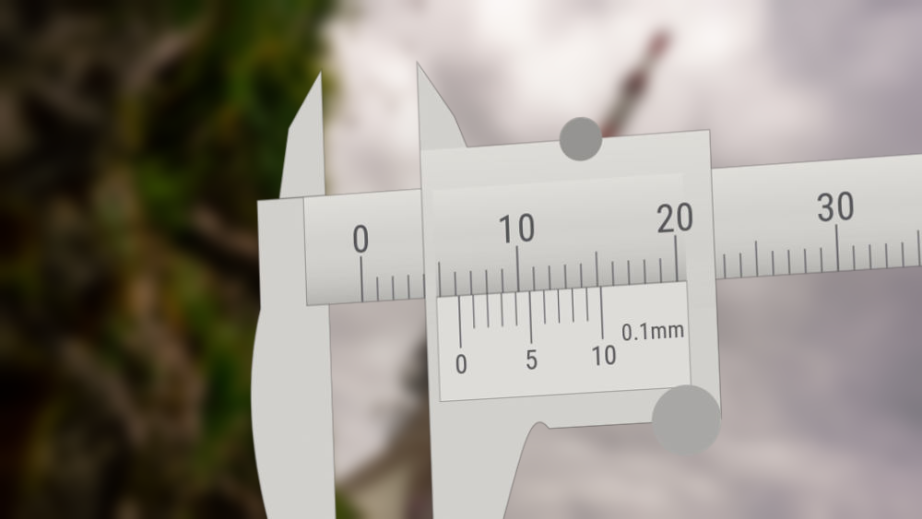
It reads value=6.2 unit=mm
